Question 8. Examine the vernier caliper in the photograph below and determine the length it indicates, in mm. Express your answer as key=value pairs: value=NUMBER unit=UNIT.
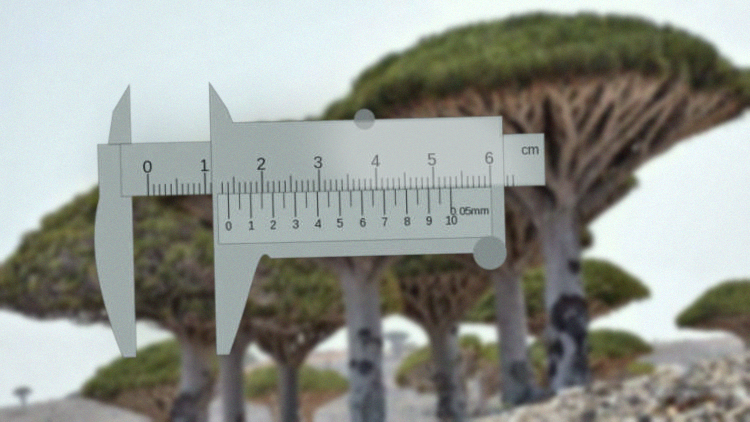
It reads value=14.0 unit=mm
